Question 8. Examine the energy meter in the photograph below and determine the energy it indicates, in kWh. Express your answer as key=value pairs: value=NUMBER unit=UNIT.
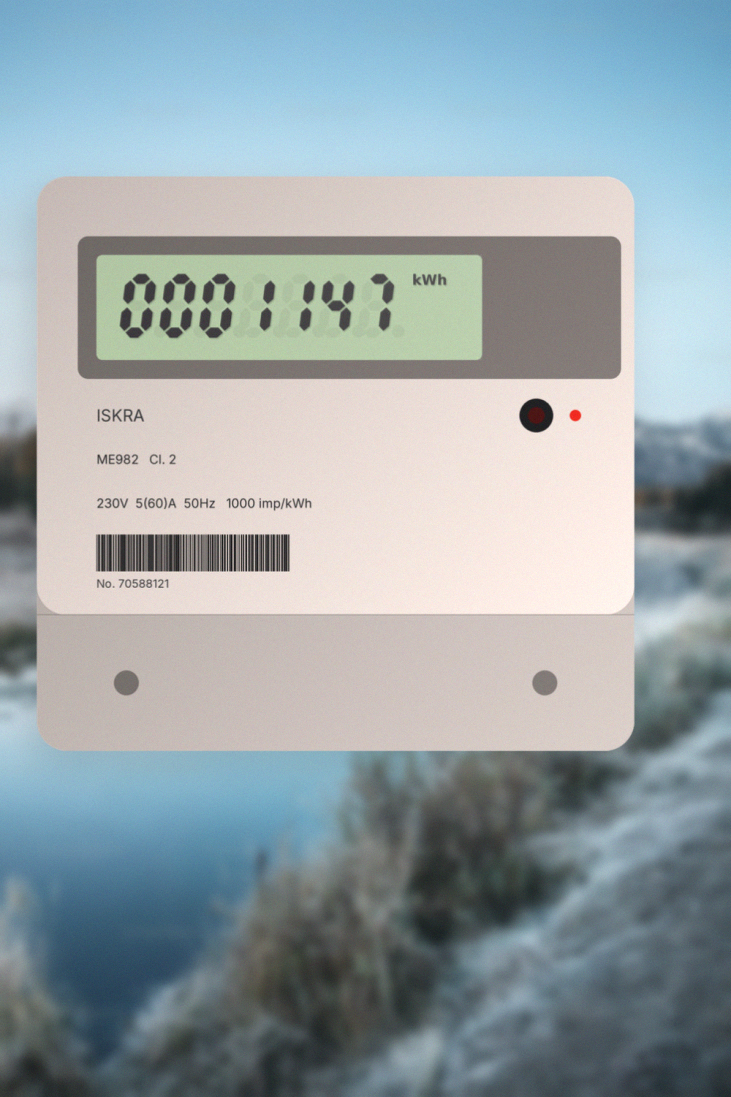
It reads value=1147 unit=kWh
